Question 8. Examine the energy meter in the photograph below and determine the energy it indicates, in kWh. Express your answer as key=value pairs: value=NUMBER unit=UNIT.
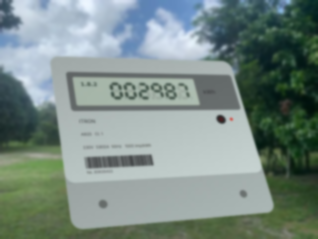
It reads value=2987 unit=kWh
